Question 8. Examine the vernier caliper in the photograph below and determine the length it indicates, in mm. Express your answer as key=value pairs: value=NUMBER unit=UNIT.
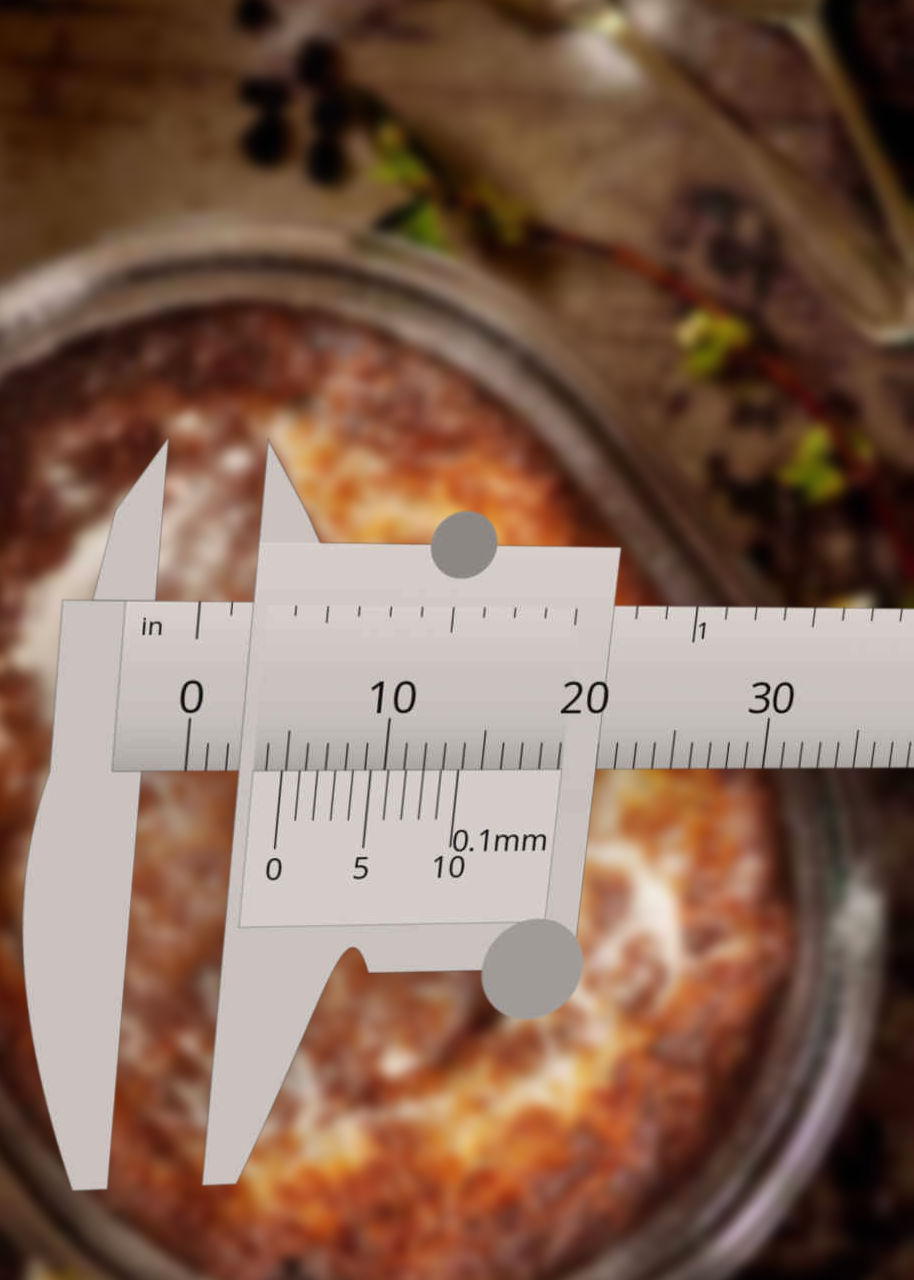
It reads value=4.8 unit=mm
